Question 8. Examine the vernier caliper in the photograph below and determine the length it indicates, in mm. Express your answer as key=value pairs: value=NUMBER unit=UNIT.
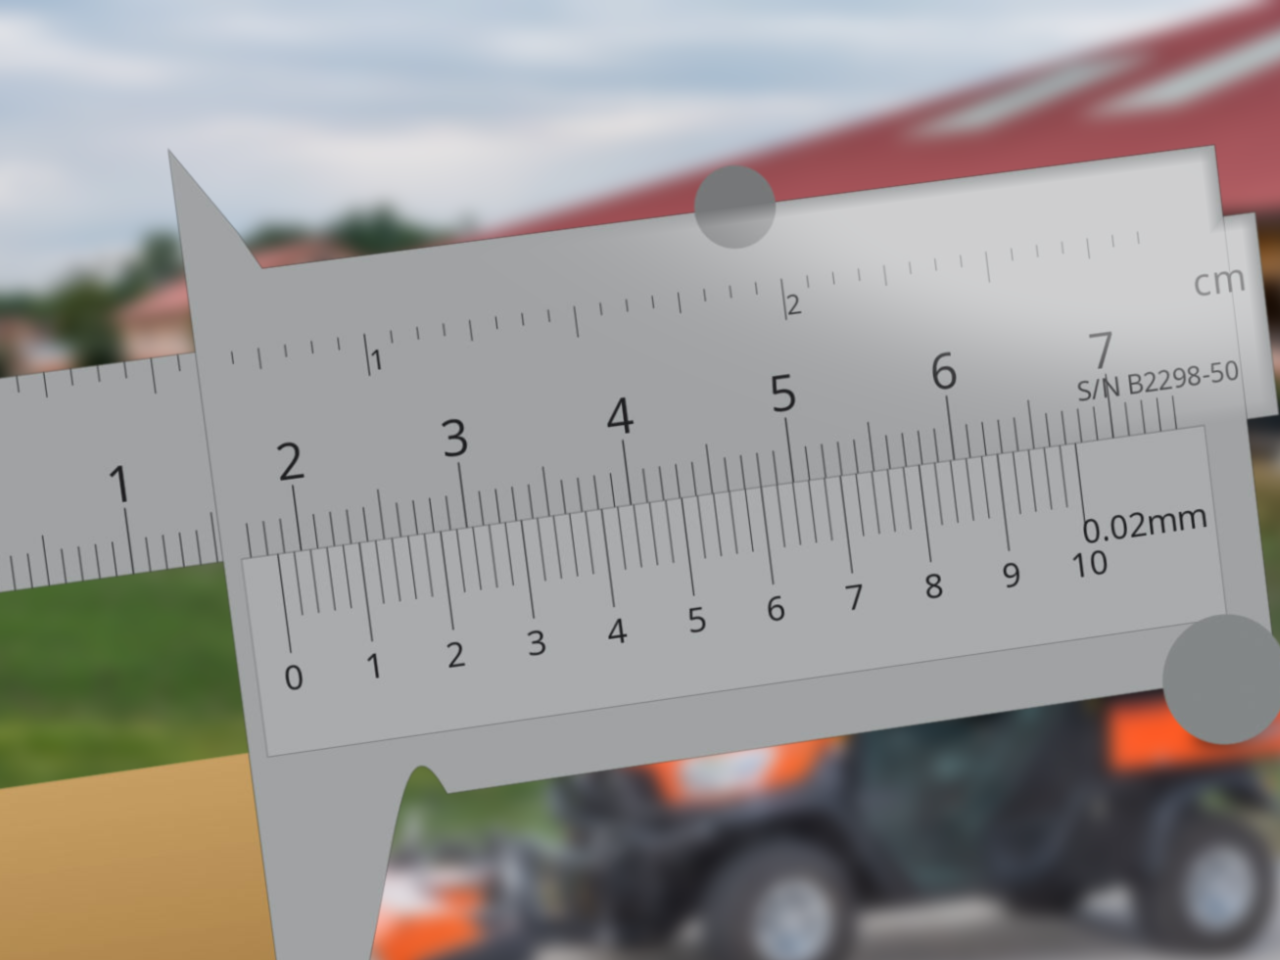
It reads value=18.6 unit=mm
